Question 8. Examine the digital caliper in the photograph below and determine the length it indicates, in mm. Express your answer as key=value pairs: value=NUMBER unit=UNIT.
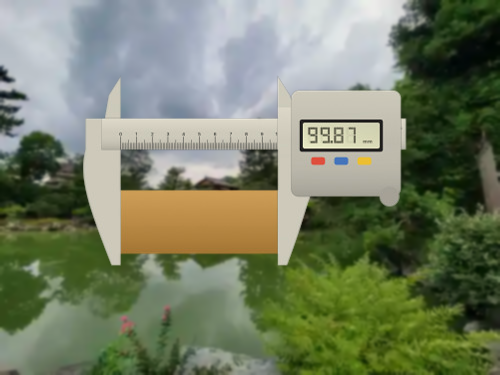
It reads value=99.87 unit=mm
